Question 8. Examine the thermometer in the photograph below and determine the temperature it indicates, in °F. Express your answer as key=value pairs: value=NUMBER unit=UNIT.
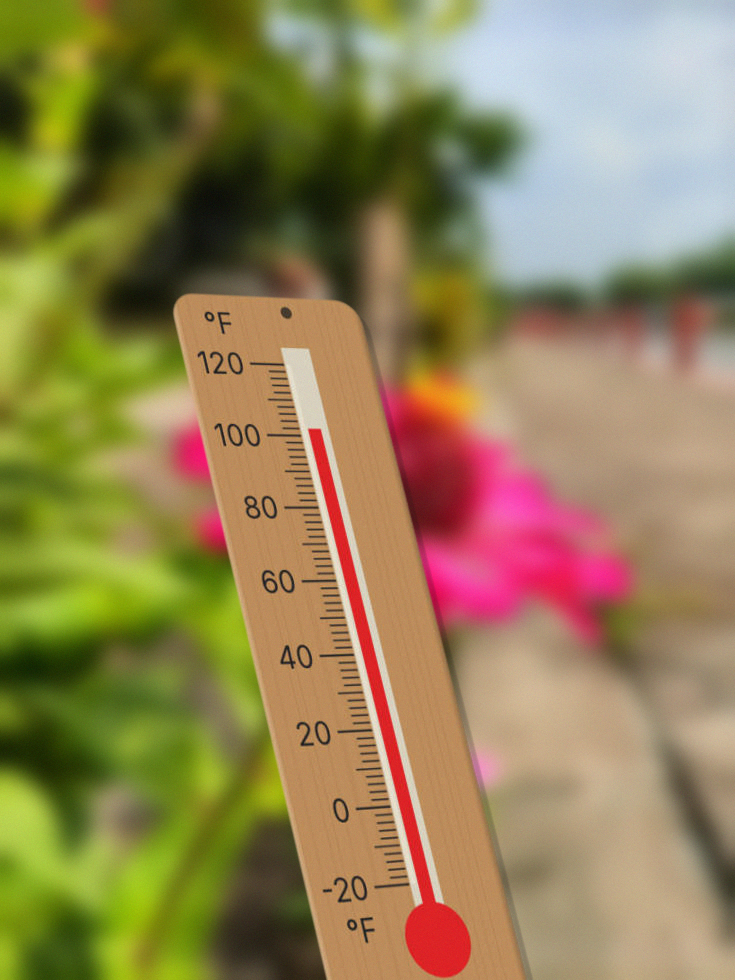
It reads value=102 unit=°F
